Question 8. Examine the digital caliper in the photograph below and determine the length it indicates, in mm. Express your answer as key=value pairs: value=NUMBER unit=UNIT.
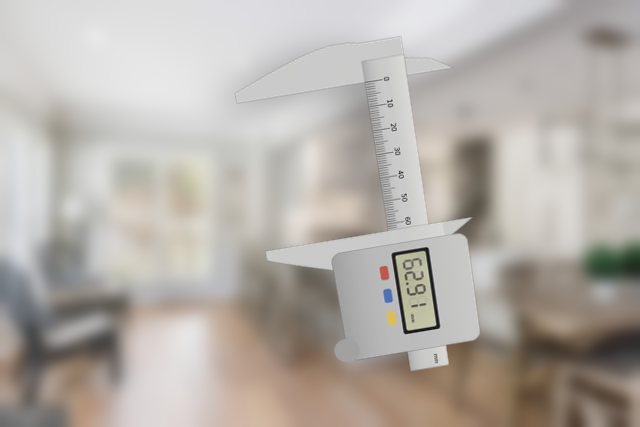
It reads value=62.91 unit=mm
